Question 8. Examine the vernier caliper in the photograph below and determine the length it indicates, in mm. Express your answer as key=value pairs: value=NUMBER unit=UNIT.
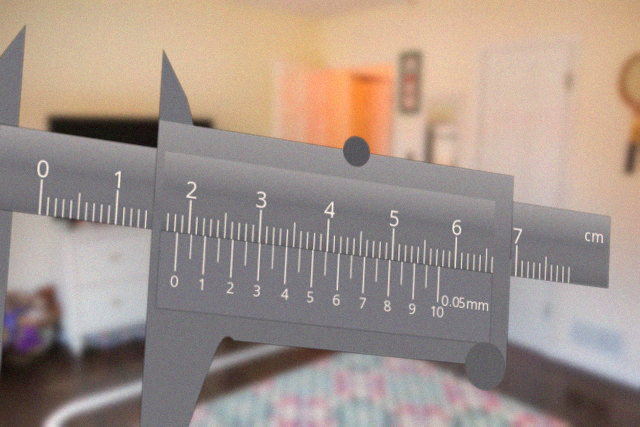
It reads value=18.4 unit=mm
